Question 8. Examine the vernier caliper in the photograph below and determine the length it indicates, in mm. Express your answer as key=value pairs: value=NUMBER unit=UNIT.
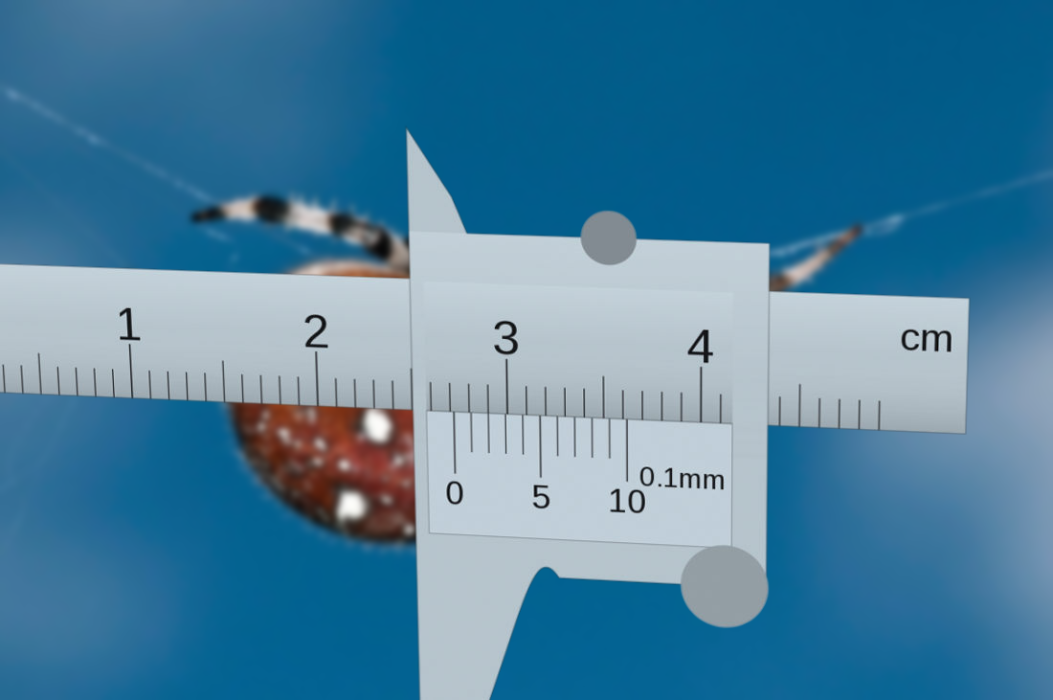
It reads value=27.2 unit=mm
